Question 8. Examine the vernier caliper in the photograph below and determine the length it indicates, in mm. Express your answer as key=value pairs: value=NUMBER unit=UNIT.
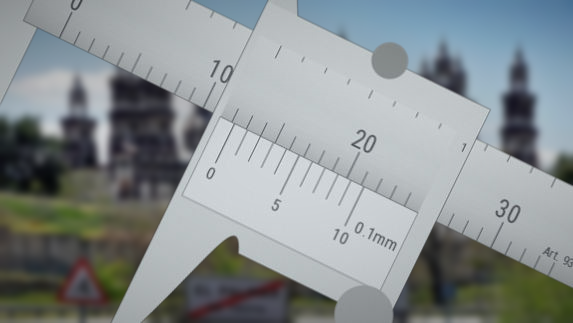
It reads value=12.2 unit=mm
